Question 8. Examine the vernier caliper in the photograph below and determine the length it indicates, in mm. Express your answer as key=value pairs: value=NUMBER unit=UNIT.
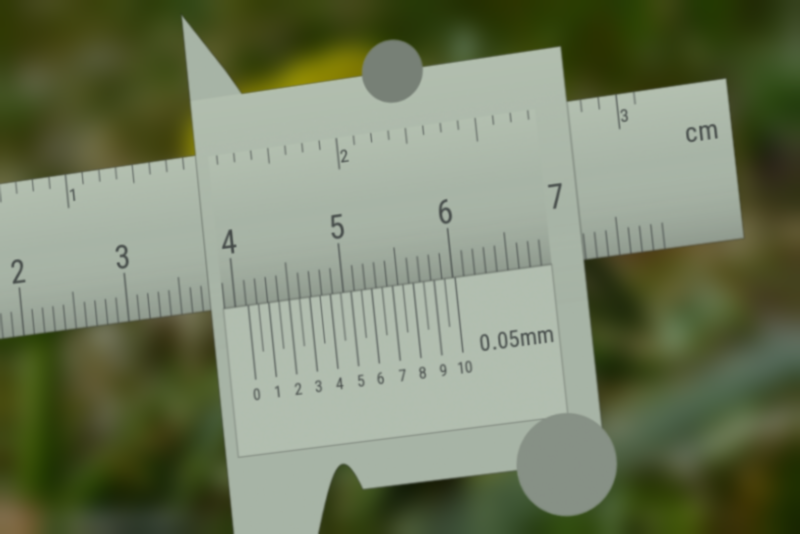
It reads value=41.2 unit=mm
